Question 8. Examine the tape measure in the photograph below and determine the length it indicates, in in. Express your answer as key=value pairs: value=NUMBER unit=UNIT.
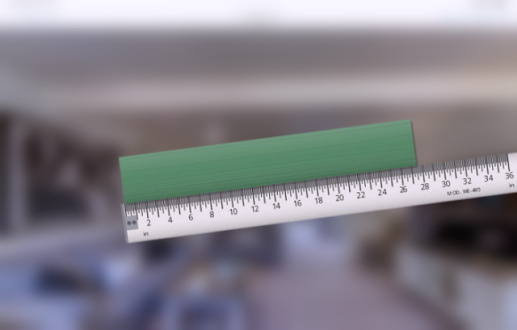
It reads value=27.5 unit=in
